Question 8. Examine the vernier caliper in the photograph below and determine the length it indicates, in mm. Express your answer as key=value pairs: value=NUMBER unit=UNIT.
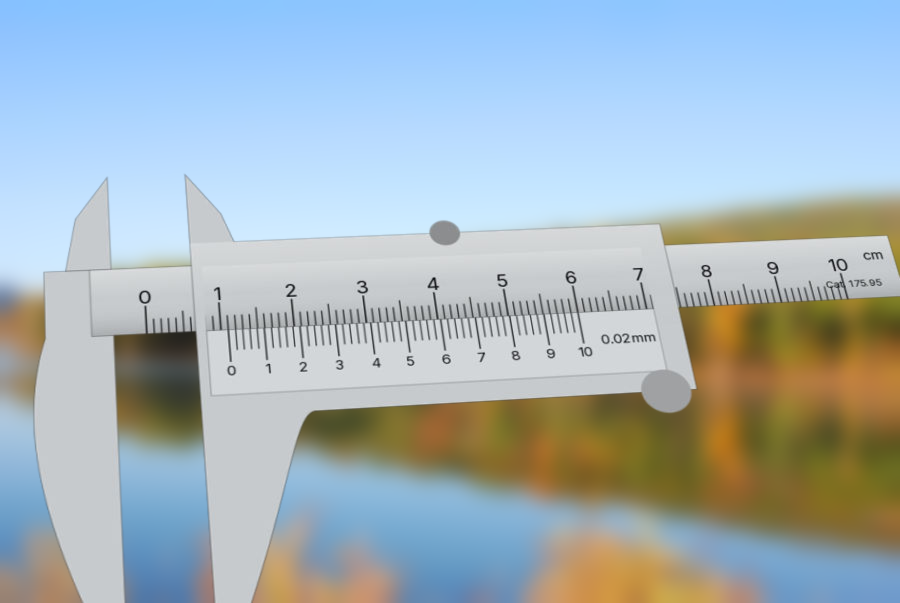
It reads value=11.0 unit=mm
